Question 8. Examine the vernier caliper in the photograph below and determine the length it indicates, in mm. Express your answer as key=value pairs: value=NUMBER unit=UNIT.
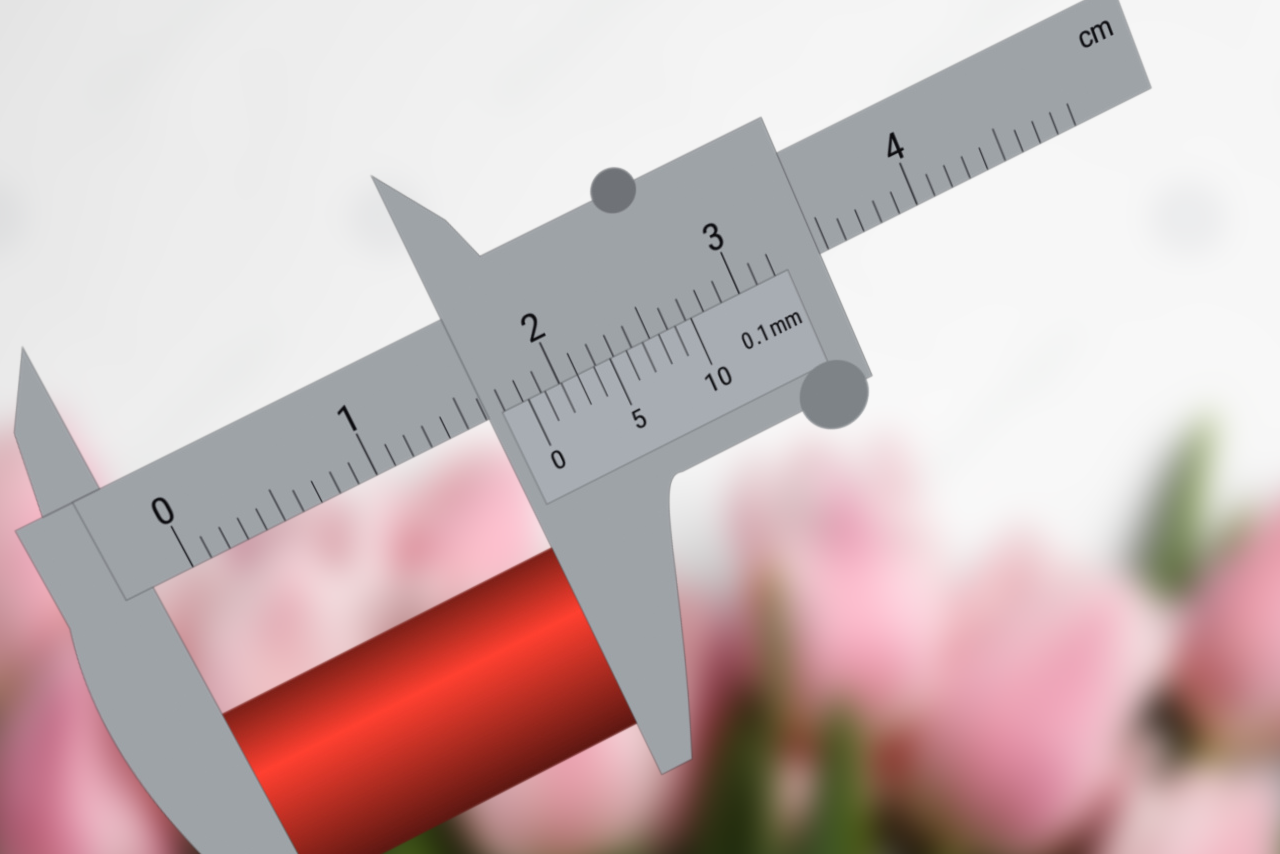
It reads value=18.3 unit=mm
